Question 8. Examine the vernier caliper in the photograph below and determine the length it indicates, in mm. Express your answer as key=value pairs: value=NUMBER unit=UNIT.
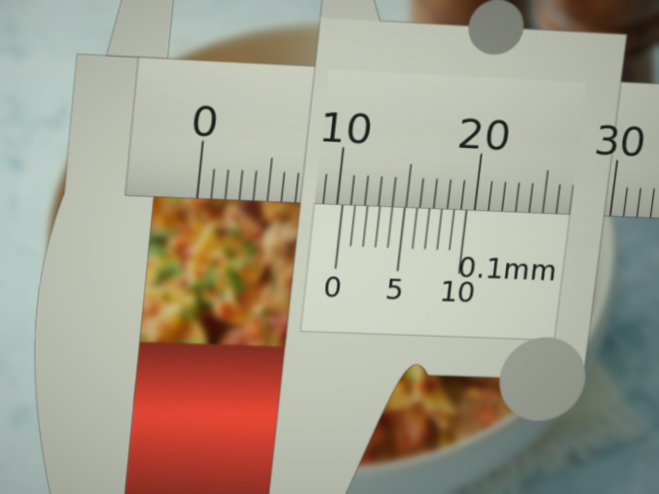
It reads value=10.4 unit=mm
